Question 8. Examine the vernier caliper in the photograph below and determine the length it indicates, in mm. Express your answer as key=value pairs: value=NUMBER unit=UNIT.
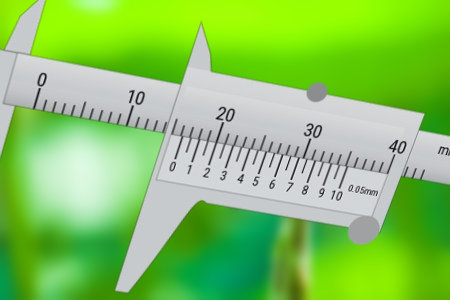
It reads value=16.2 unit=mm
